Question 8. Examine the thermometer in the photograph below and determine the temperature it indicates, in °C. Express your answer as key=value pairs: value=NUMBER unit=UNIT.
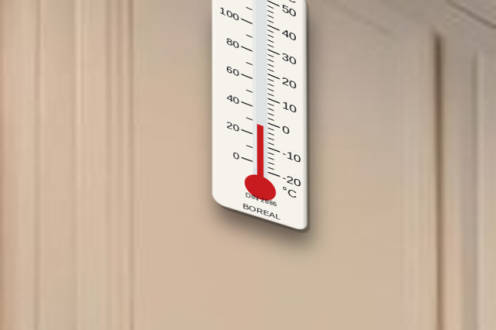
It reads value=-2 unit=°C
